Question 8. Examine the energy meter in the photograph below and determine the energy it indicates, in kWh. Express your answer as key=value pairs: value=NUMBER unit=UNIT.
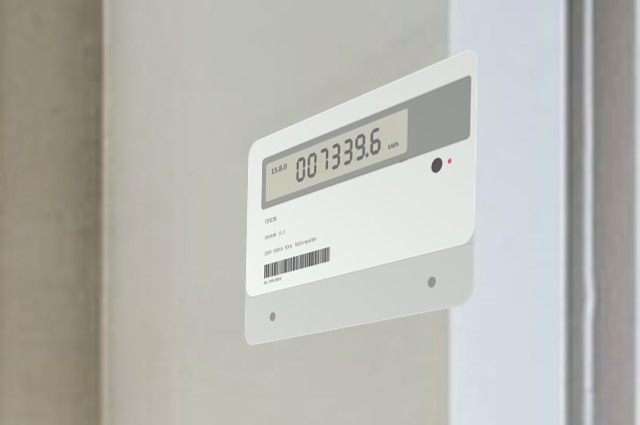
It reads value=7339.6 unit=kWh
